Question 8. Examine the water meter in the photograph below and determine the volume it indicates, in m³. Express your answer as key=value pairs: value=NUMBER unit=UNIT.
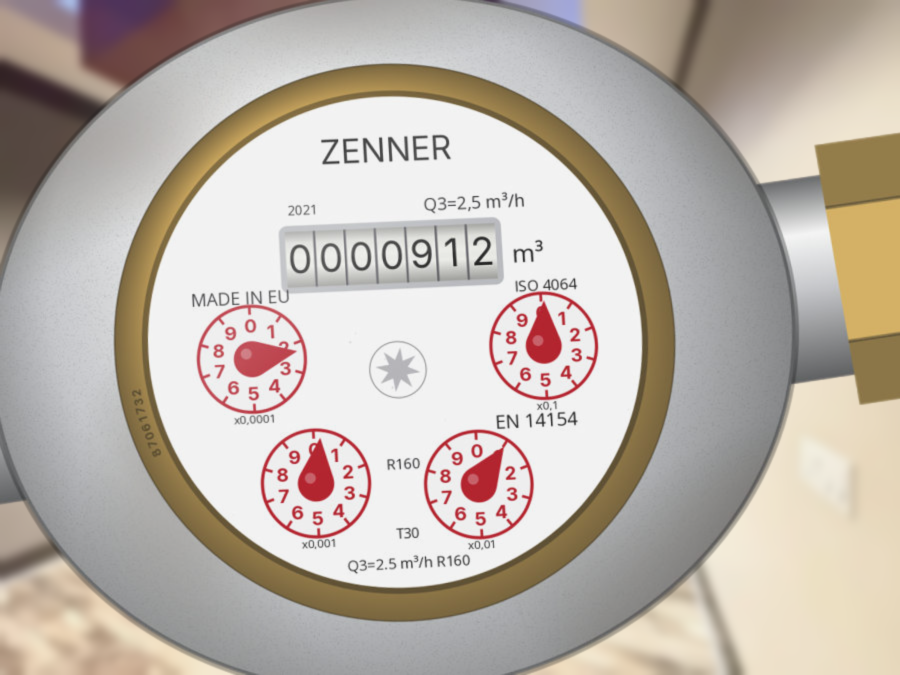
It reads value=912.0102 unit=m³
